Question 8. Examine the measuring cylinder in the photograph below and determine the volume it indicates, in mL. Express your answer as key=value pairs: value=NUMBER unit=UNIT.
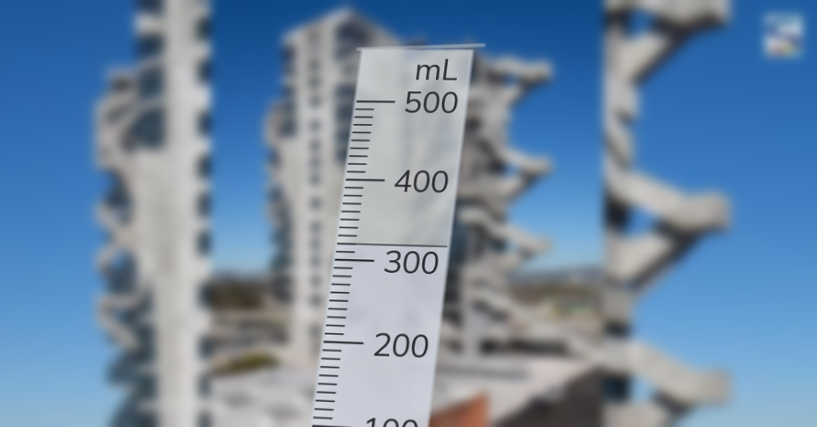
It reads value=320 unit=mL
